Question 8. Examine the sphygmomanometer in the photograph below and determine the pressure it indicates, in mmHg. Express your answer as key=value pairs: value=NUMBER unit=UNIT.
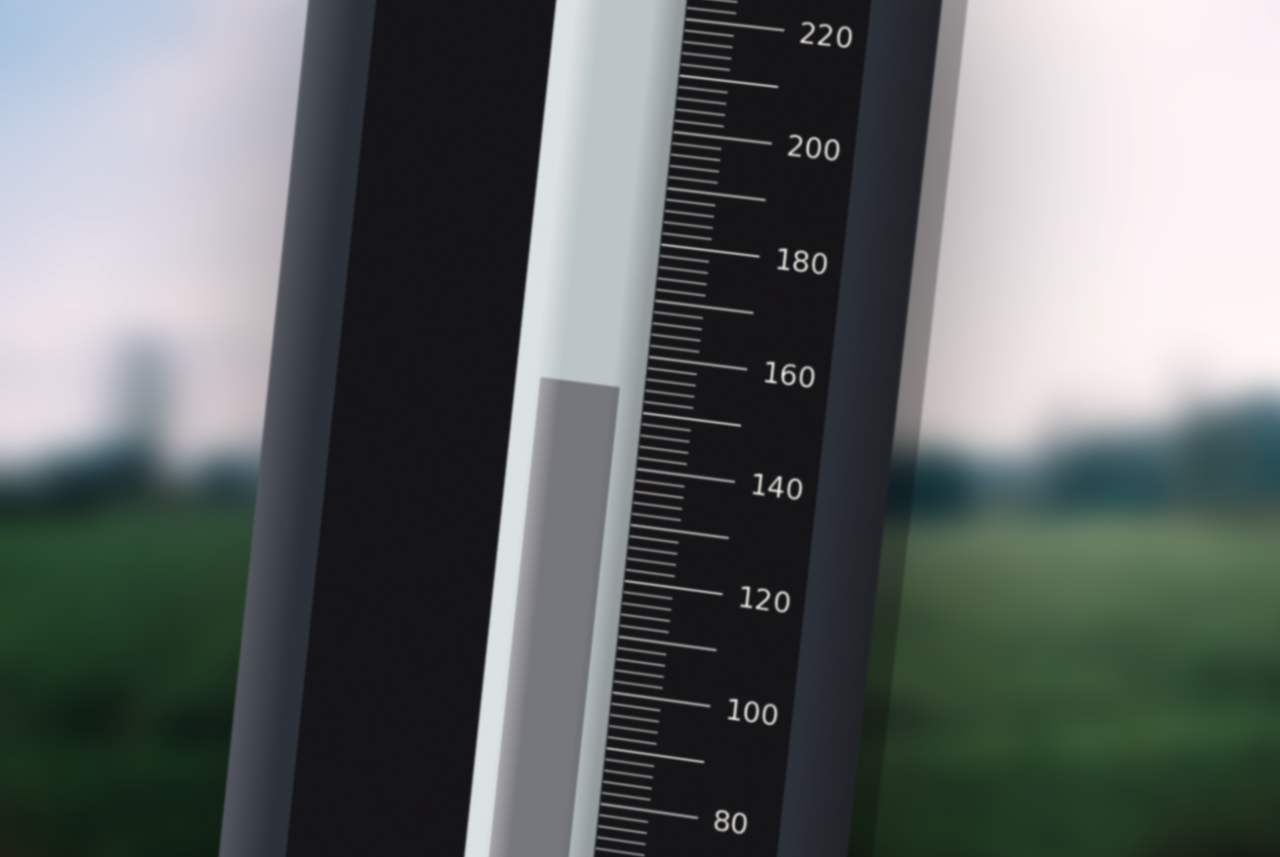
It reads value=154 unit=mmHg
